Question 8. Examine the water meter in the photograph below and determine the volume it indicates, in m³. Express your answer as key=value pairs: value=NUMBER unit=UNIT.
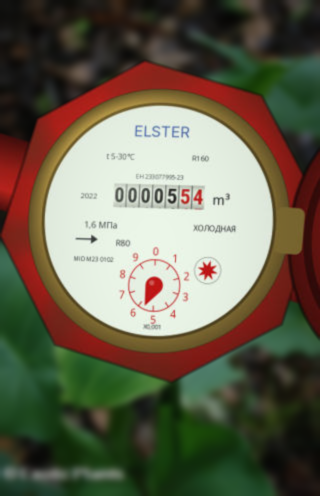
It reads value=5.545 unit=m³
